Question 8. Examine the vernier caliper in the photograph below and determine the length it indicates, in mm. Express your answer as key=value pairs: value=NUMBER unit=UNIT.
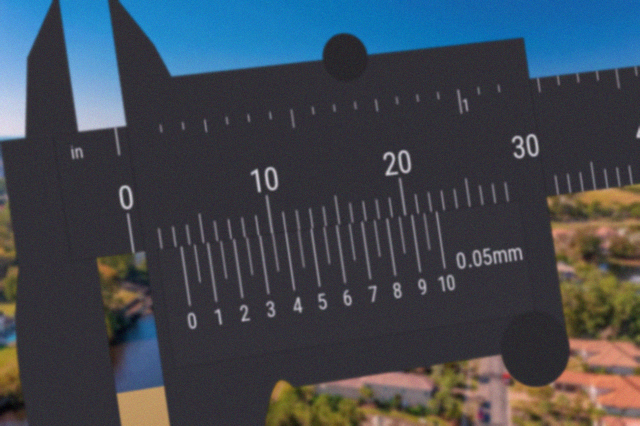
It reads value=3.4 unit=mm
